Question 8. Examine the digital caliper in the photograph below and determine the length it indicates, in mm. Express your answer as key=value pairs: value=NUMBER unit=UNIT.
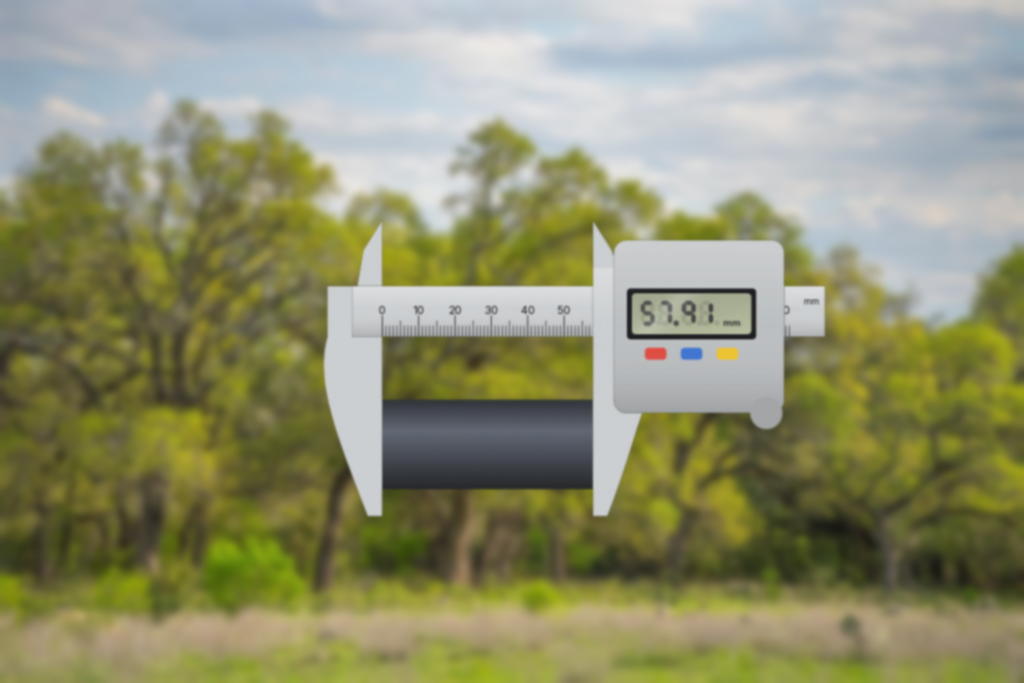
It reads value=57.91 unit=mm
